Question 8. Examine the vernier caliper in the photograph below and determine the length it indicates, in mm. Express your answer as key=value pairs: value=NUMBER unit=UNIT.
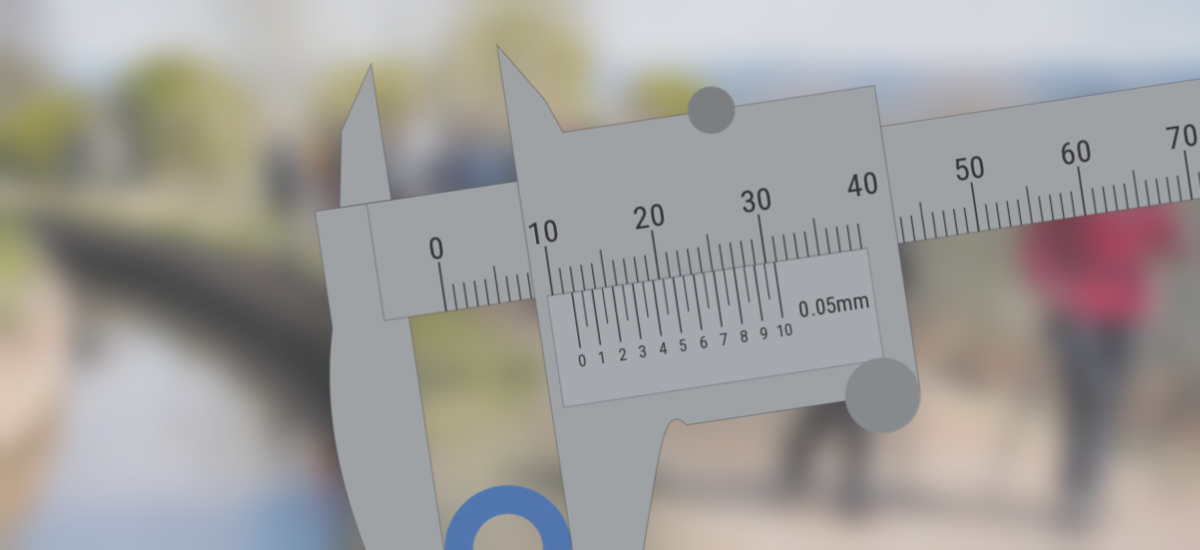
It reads value=11.8 unit=mm
